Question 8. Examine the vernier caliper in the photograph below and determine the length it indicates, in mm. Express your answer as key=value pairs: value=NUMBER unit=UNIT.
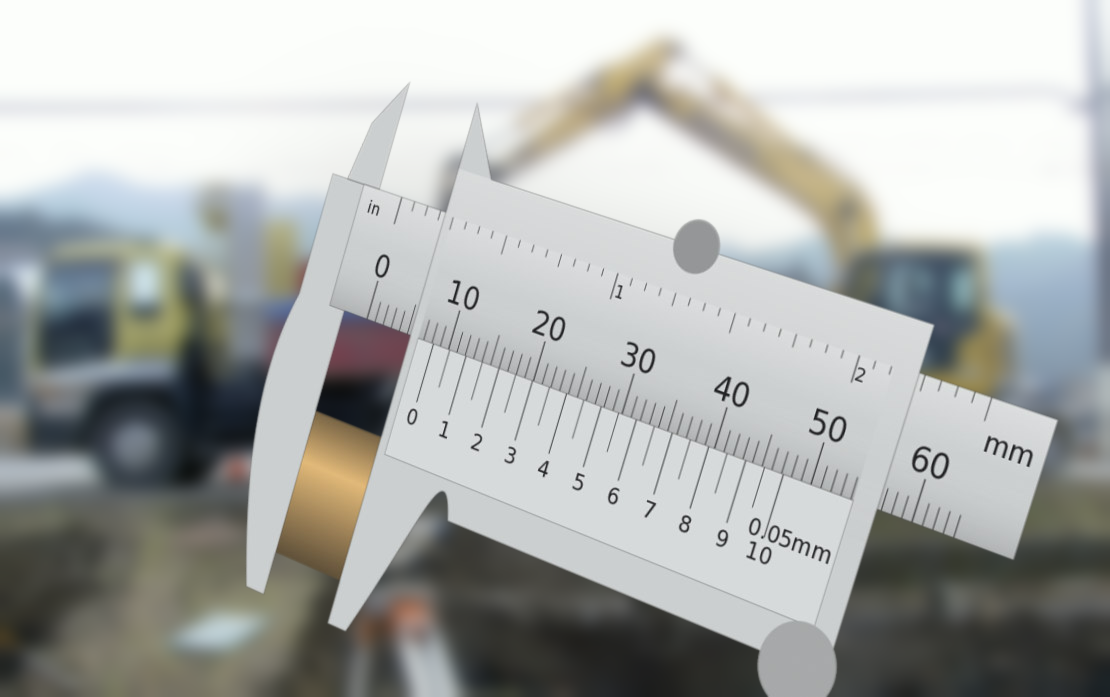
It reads value=8.2 unit=mm
